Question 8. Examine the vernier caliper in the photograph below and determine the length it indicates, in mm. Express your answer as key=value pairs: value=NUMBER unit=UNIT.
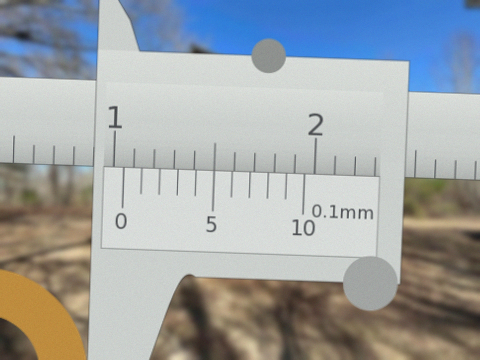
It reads value=10.5 unit=mm
